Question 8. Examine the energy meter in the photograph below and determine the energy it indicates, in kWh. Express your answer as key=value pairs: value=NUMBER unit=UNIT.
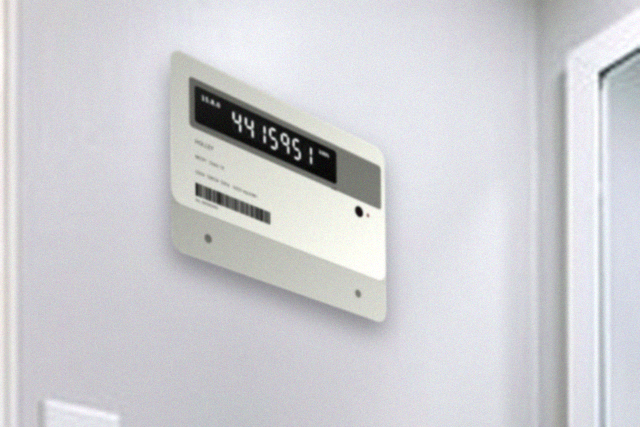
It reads value=4415951 unit=kWh
